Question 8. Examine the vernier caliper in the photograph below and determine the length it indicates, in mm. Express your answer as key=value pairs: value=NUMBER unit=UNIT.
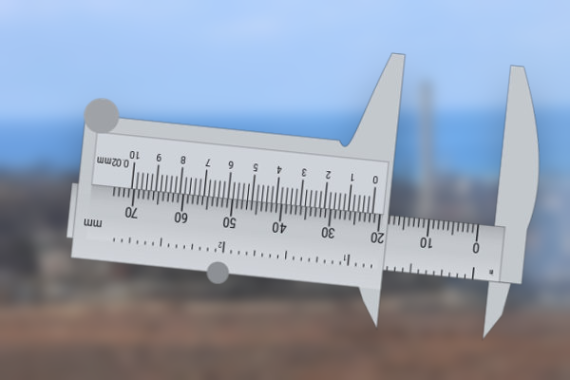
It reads value=21.5 unit=mm
